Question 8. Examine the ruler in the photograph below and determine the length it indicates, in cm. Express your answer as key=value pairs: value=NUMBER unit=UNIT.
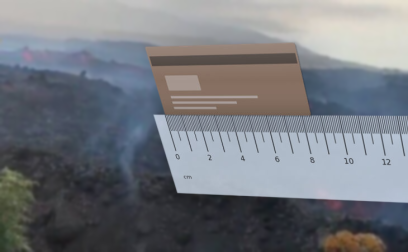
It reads value=8.5 unit=cm
